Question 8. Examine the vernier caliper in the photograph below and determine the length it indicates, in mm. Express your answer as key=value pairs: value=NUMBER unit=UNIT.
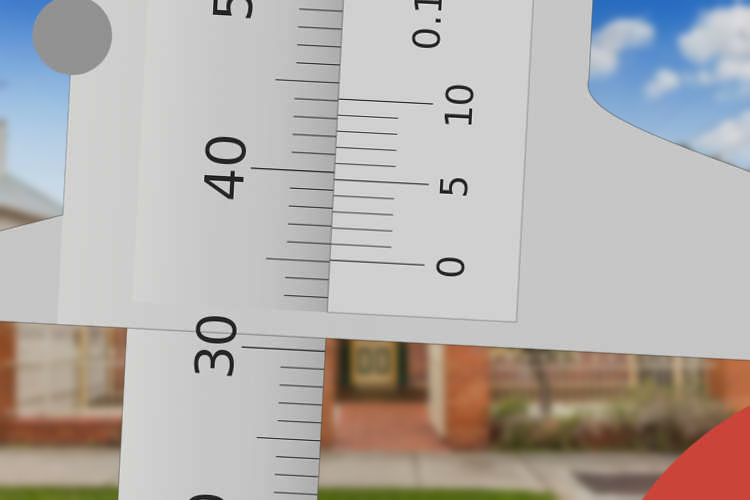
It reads value=35.1 unit=mm
